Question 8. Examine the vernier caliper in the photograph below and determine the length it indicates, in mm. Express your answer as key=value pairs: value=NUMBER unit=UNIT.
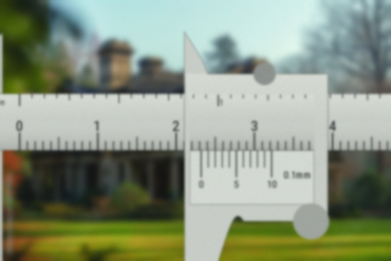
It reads value=23.2 unit=mm
